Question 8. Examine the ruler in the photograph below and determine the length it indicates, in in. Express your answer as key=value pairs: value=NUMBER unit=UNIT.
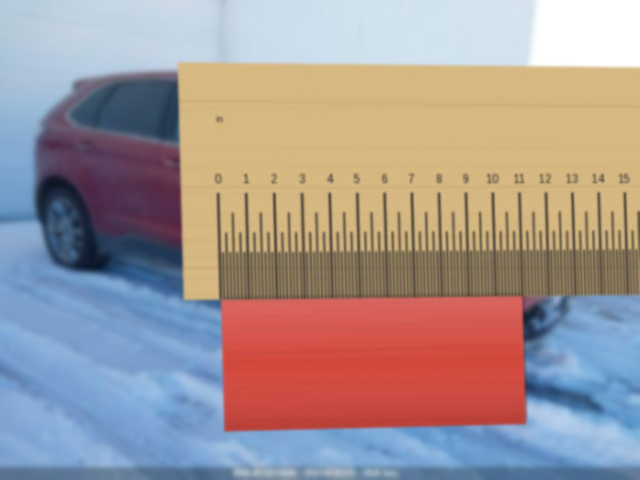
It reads value=11 unit=in
